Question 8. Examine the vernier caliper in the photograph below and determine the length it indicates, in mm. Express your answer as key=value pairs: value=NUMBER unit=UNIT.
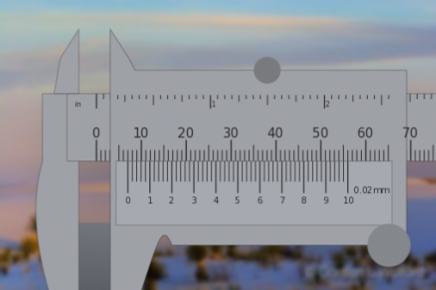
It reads value=7.0 unit=mm
